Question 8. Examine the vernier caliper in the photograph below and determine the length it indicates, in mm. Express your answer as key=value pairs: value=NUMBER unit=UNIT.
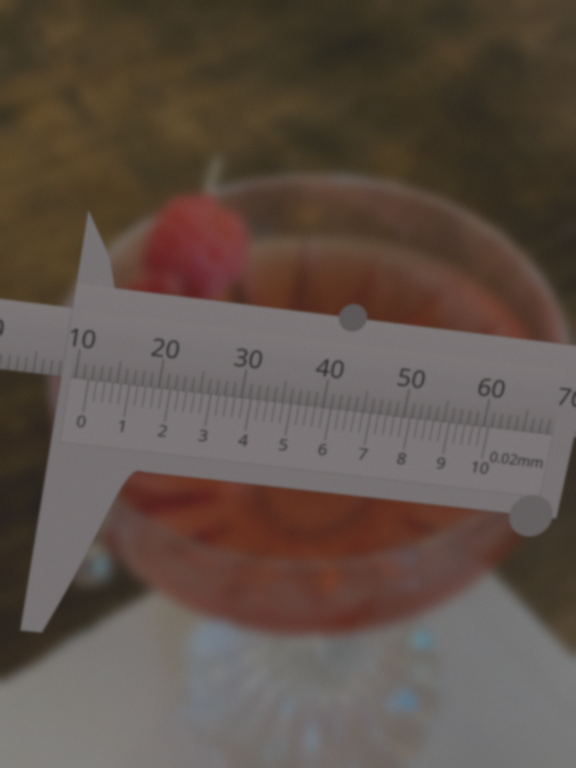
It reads value=11.6 unit=mm
